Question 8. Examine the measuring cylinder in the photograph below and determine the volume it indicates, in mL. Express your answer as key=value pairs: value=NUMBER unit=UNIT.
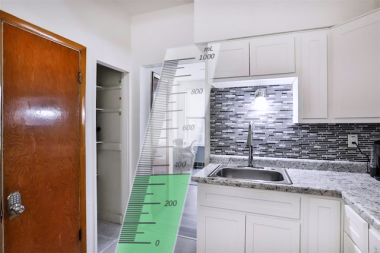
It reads value=350 unit=mL
